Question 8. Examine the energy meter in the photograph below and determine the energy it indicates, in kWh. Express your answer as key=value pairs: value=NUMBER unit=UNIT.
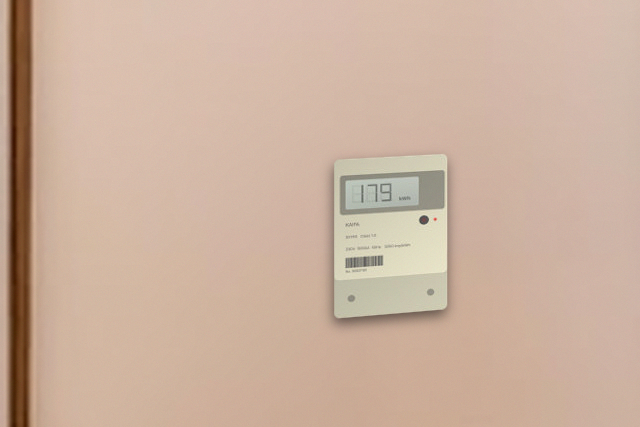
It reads value=179 unit=kWh
